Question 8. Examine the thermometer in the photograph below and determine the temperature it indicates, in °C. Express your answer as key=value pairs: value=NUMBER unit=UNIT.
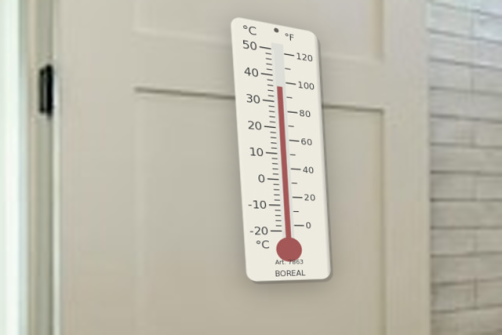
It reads value=36 unit=°C
